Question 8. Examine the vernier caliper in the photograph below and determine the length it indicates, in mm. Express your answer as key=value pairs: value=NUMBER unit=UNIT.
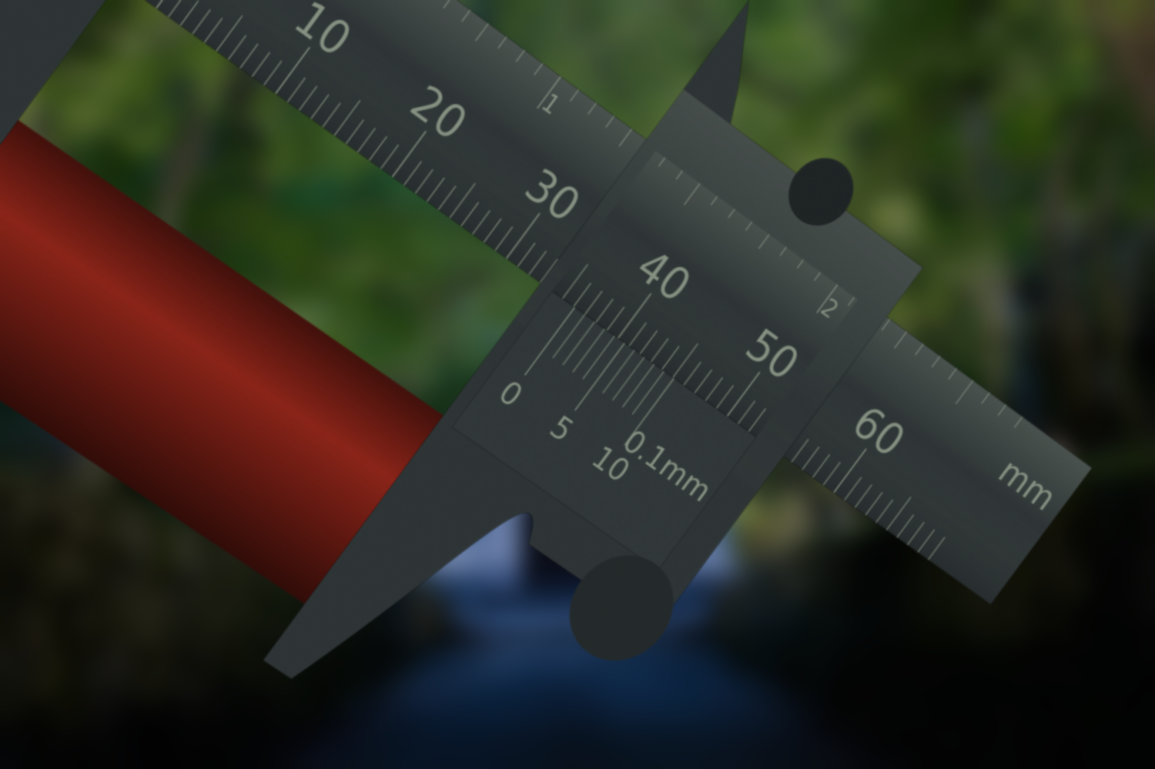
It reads value=36.1 unit=mm
